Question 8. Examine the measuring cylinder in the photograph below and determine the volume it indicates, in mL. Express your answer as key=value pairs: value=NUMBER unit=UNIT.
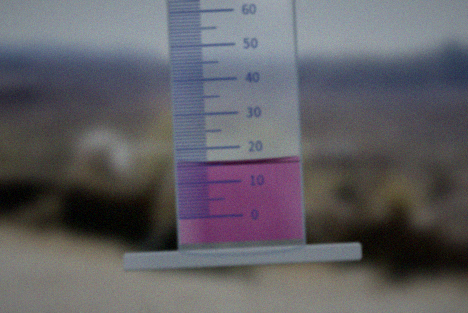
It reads value=15 unit=mL
